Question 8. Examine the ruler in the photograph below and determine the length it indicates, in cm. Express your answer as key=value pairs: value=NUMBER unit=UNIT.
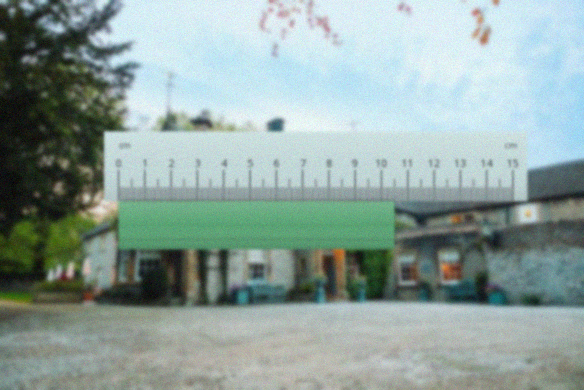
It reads value=10.5 unit=cm
